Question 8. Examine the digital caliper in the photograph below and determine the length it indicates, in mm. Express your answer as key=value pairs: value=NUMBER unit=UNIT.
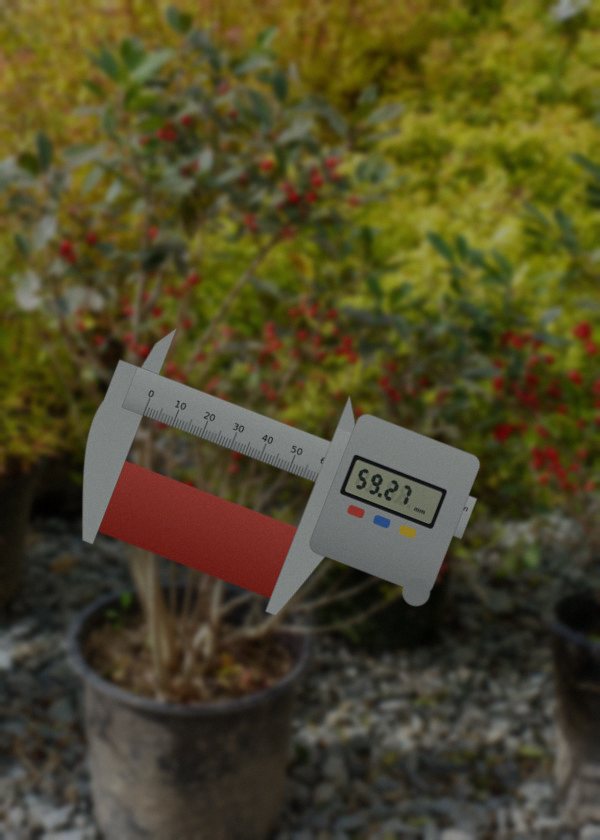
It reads value=59.27 unit=mm
